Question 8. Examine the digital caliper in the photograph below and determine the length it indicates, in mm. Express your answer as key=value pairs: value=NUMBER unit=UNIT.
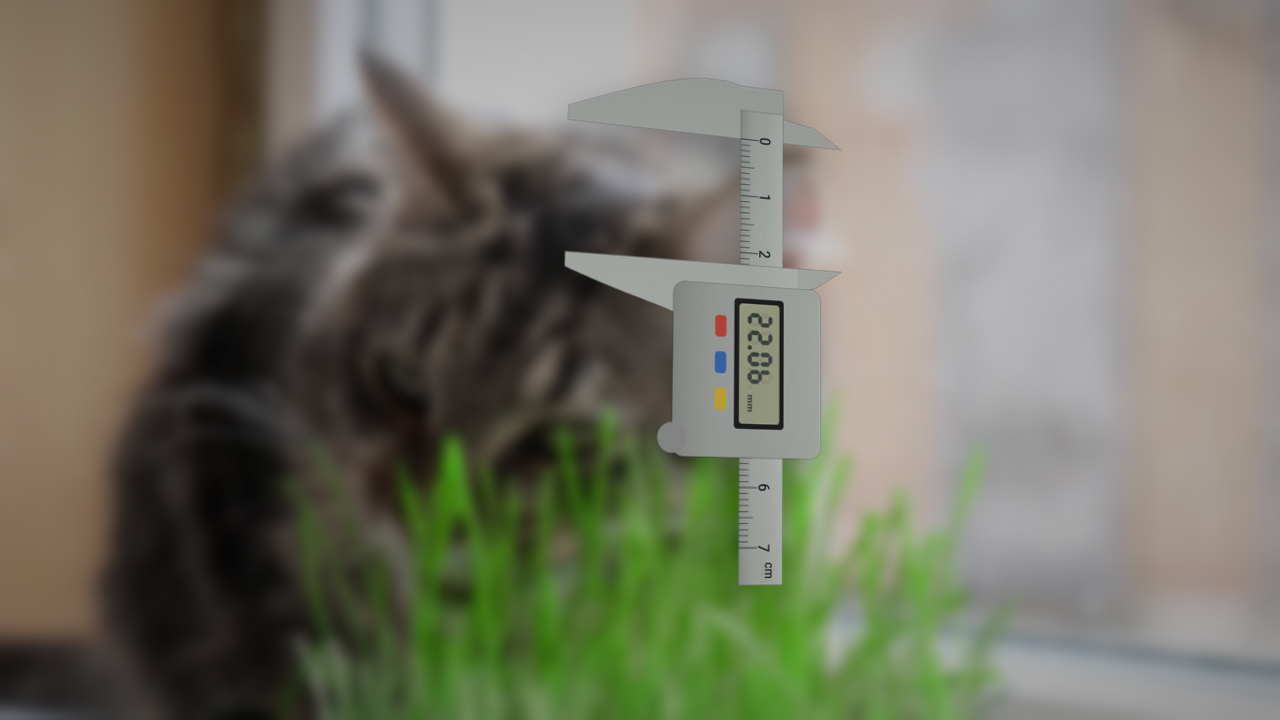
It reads value=22.06 unit=mm
